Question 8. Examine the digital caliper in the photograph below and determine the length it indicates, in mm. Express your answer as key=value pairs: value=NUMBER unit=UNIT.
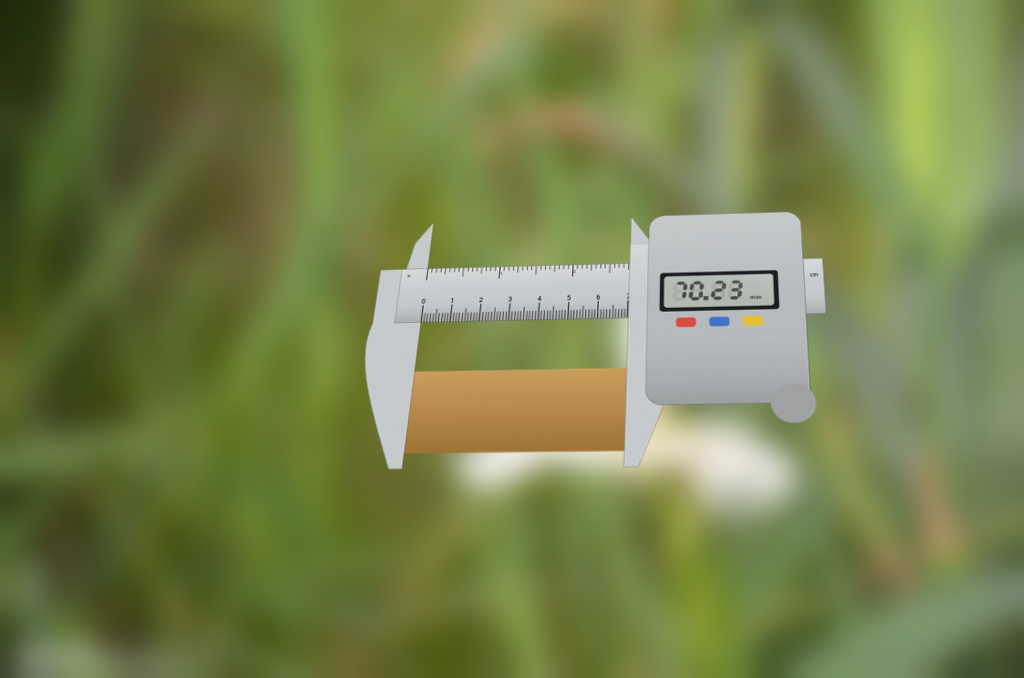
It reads value=70.23 unit=mm
